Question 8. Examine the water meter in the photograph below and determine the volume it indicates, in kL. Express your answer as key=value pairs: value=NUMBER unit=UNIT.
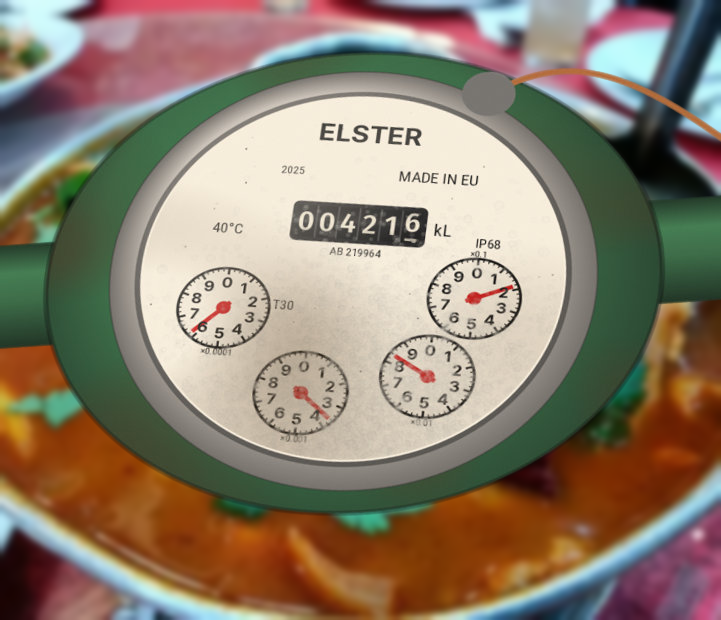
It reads value=4216.1836 unit=kL
